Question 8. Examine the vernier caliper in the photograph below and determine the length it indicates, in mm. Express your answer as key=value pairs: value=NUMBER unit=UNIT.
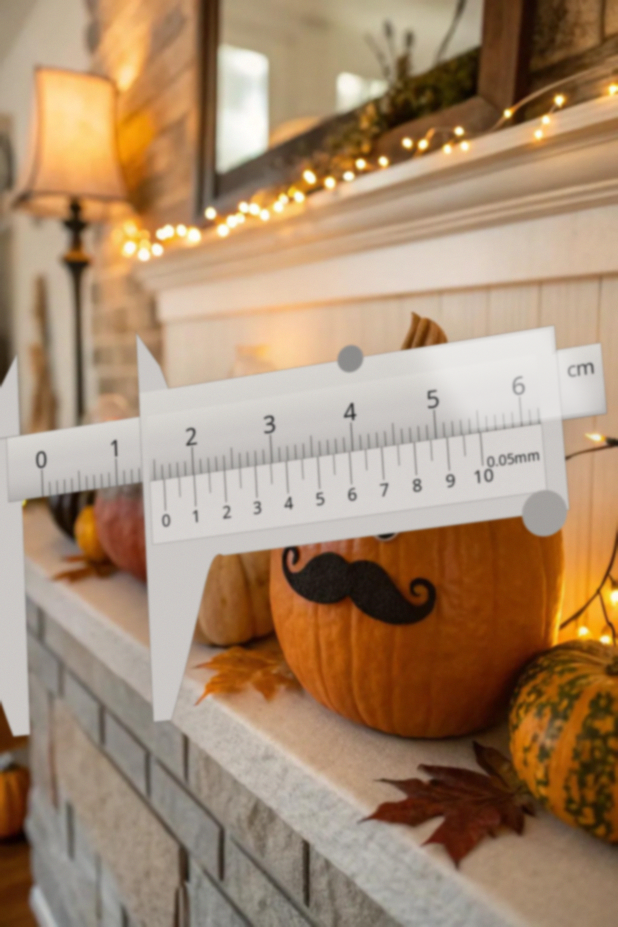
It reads value=16.2 unit=mm
